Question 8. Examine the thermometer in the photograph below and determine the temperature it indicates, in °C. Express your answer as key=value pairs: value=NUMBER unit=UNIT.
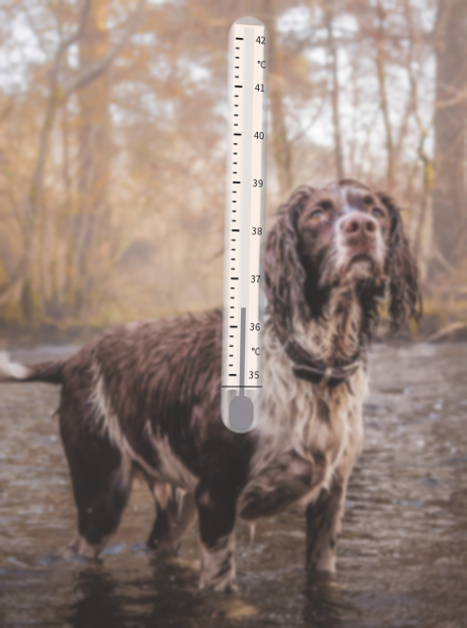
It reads value=36.4 unit=°C
